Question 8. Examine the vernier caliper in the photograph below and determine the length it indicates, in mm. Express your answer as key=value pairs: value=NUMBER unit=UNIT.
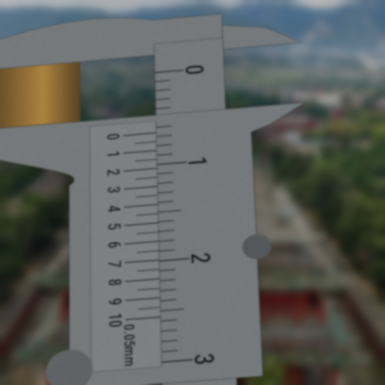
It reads value=6.6 unit=mm
